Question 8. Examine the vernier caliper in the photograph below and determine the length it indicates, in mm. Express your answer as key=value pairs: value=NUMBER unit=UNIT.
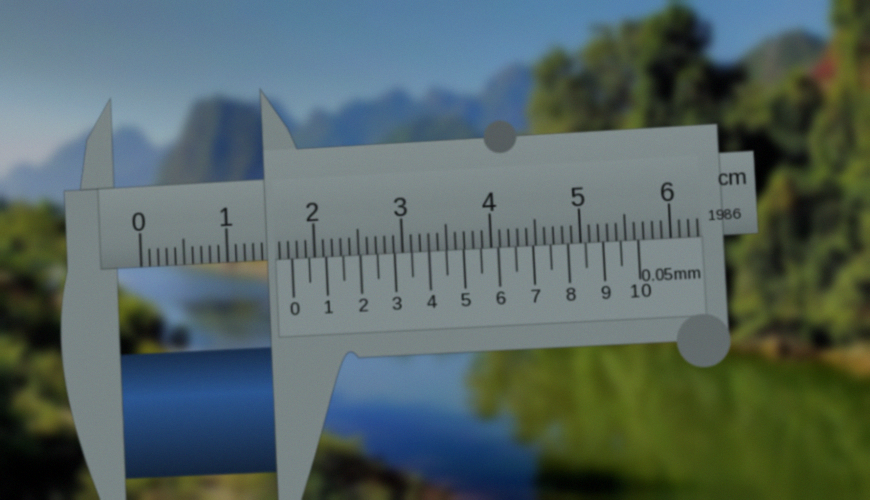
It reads value=17.4 unit=mm
